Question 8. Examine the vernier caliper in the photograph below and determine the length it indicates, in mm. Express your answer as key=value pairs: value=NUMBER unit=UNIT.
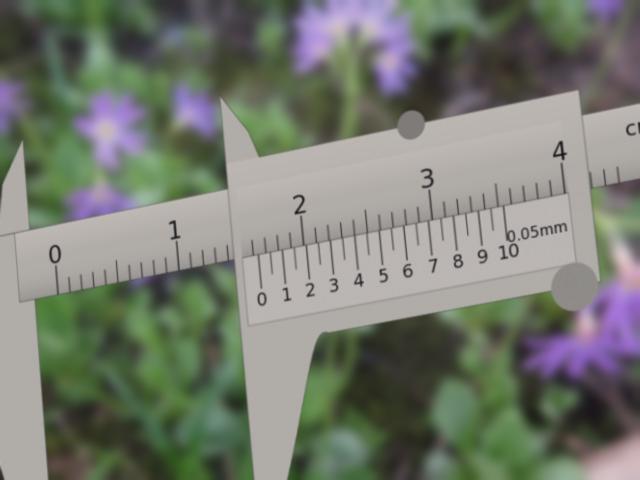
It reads value=16.4 unit=mm
